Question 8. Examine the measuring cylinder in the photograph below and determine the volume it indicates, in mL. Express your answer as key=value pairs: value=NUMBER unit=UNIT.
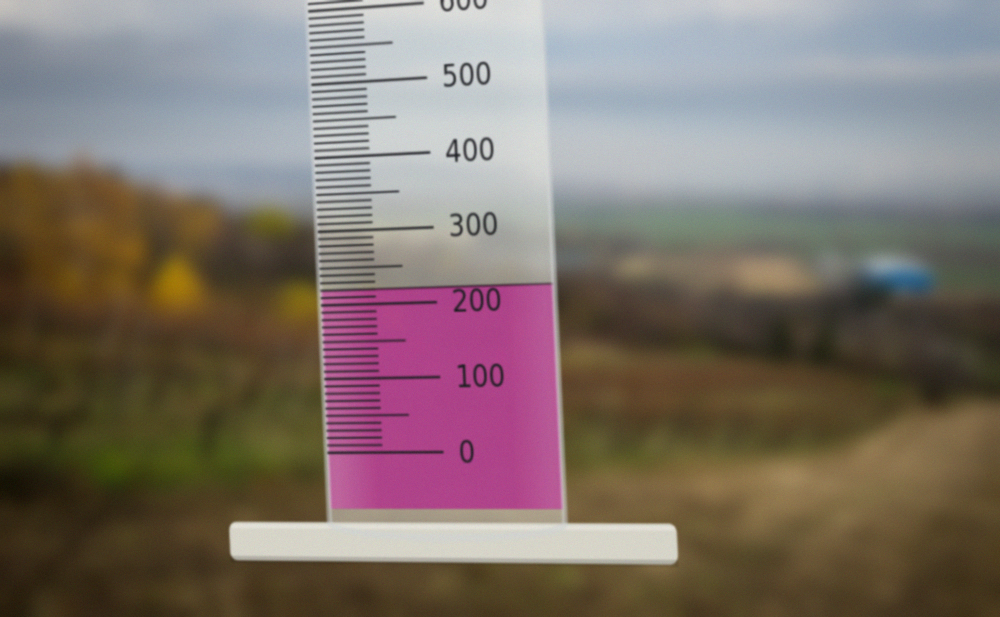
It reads value=220 unit=mL
